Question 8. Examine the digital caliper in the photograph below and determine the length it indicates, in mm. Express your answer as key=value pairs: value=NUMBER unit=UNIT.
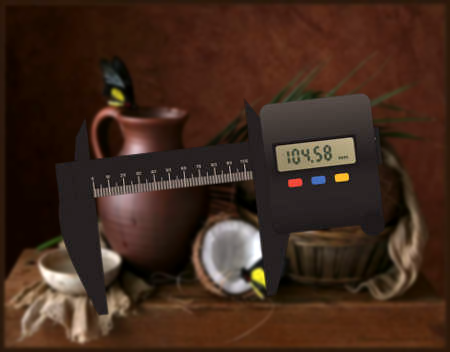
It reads value=104.58 unit=mm
